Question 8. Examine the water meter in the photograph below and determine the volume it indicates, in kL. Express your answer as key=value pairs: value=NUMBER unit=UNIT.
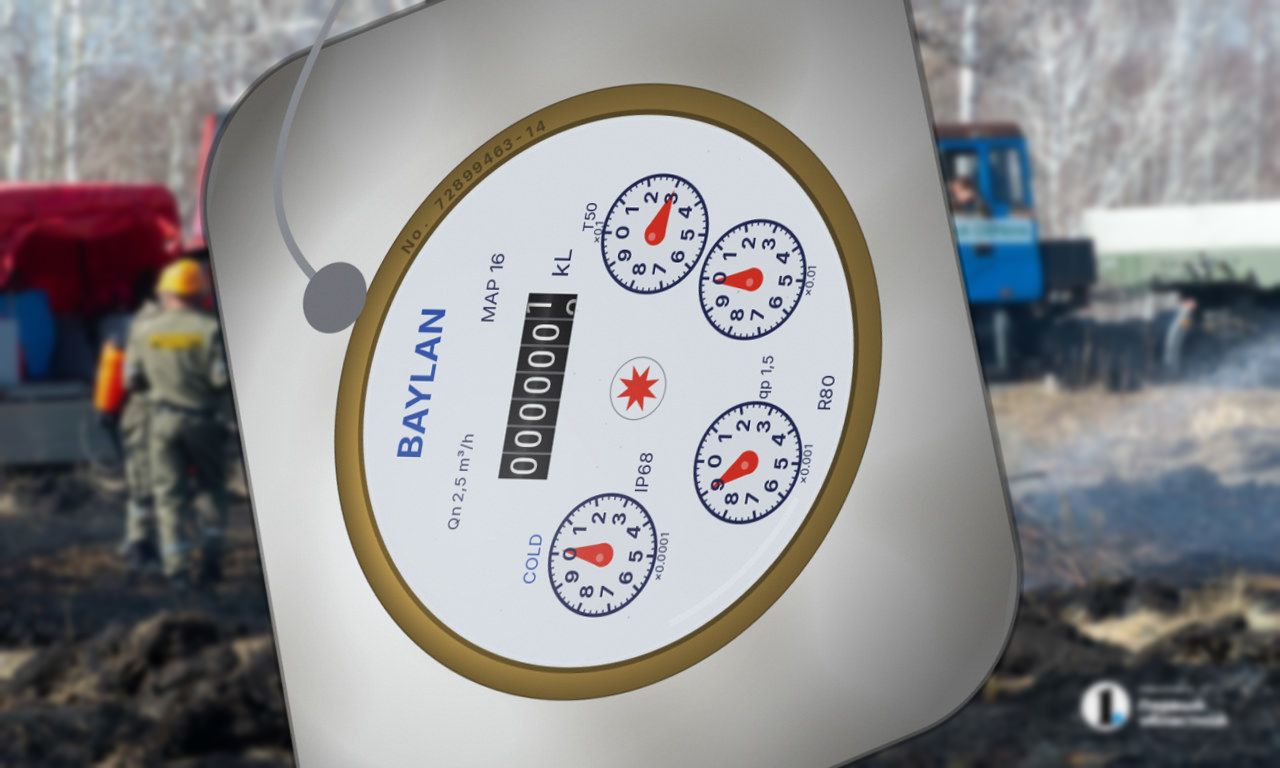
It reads value=1.2990 unit=kL
